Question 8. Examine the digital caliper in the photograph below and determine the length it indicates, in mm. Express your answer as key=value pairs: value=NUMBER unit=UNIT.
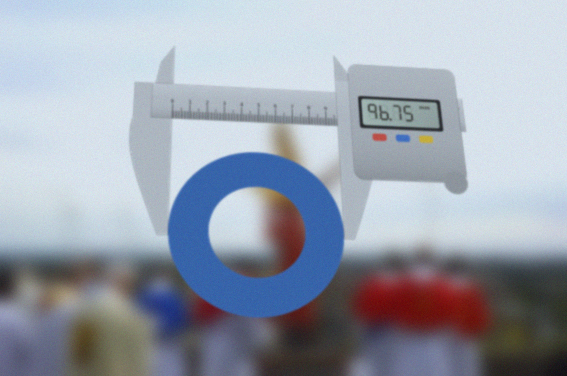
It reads value=96.75 unit=mm
